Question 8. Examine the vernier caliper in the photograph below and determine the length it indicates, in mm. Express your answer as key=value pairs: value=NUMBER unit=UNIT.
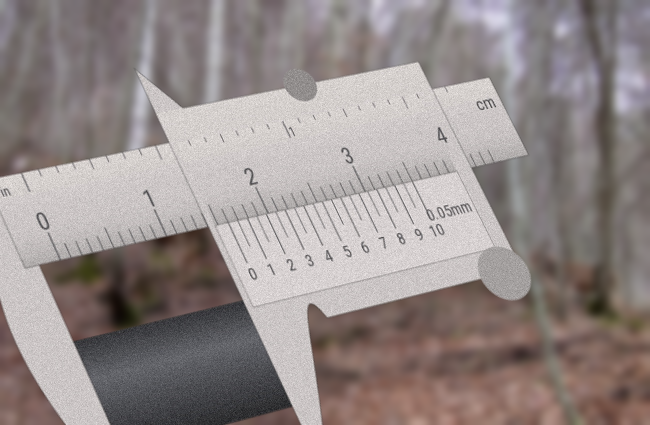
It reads value=16.0 unit=mm
